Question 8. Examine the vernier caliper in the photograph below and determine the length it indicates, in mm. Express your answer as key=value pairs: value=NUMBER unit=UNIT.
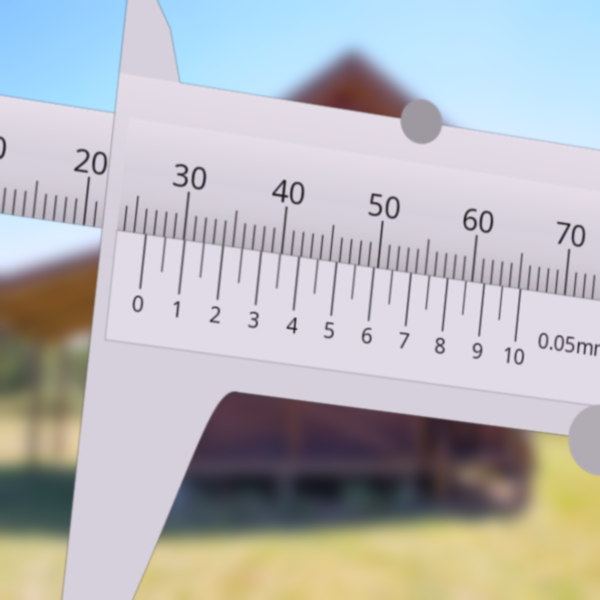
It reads value=26.2 unit=mm
